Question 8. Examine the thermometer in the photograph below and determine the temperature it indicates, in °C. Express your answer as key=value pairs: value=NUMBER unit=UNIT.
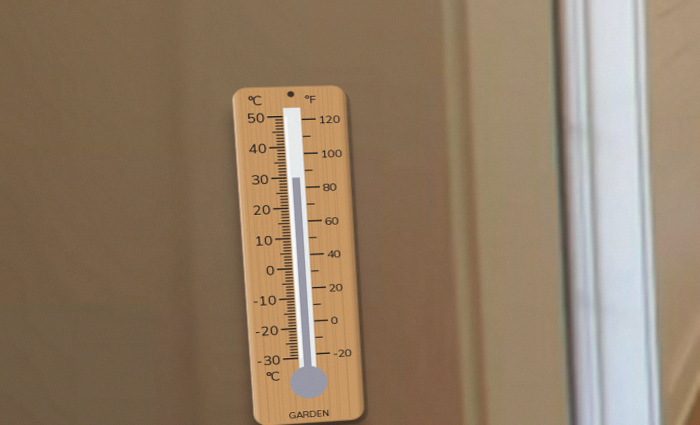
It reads value=30 unit=°C
